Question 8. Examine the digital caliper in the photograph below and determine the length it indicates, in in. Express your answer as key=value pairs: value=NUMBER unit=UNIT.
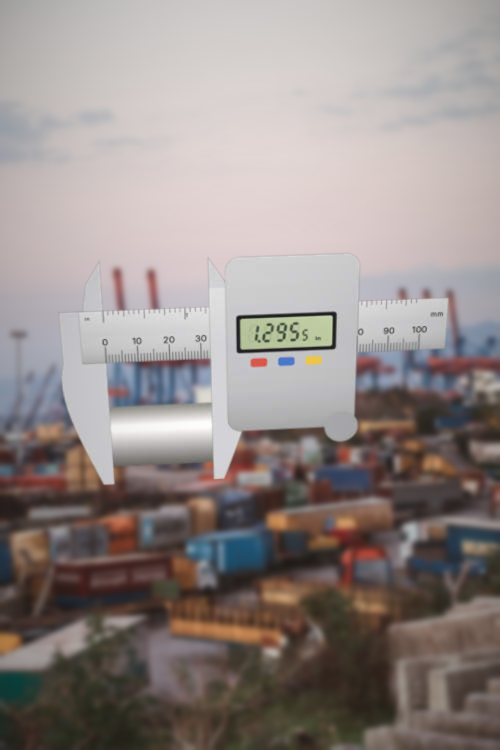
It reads value=1.2955 unit=in
